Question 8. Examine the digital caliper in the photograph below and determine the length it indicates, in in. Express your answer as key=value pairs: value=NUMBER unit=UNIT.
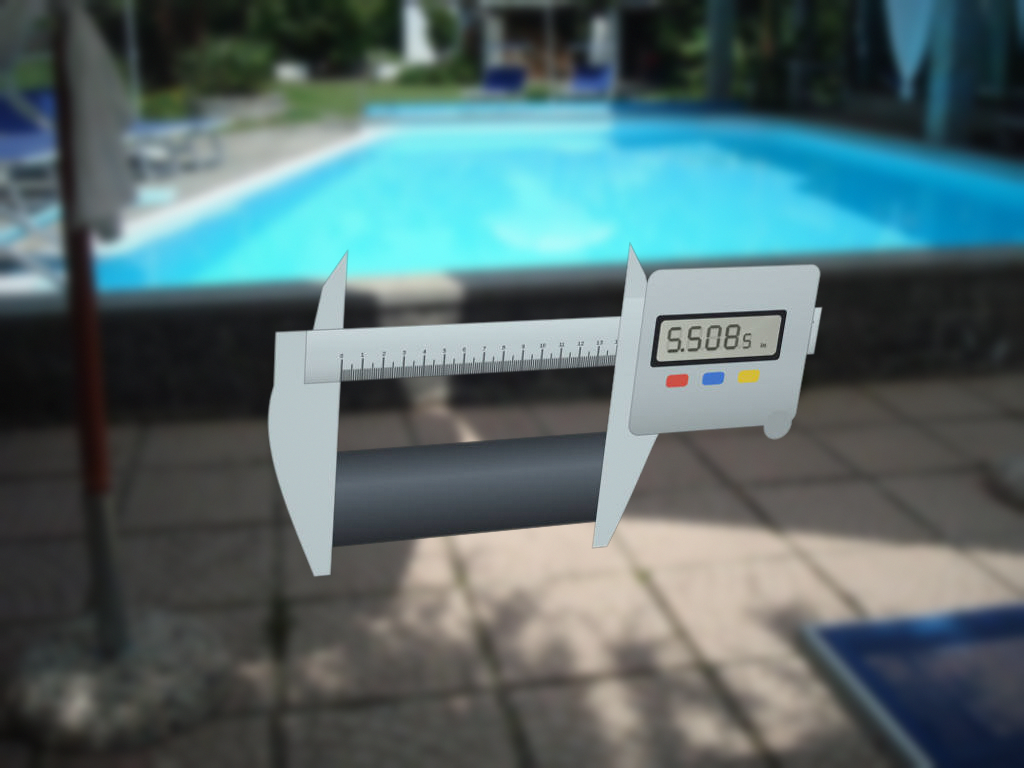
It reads value=5.5085 unit=in
